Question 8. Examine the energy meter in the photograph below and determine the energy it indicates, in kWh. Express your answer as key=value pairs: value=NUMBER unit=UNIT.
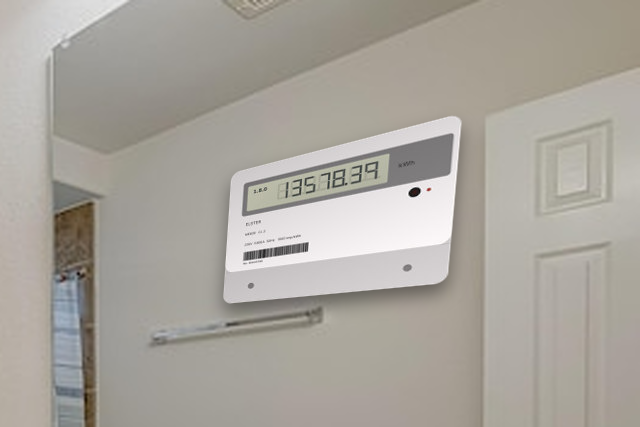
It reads value=13578.39 unit=kWh
